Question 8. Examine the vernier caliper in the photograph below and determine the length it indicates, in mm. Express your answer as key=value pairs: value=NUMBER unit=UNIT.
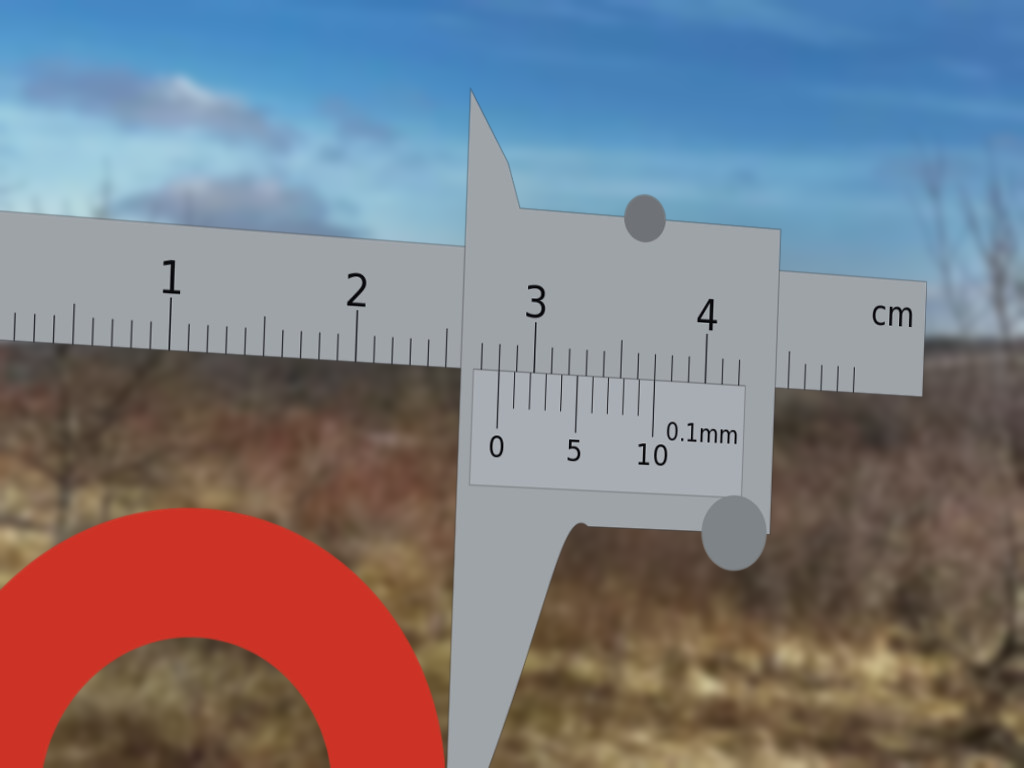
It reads value=28.0 unit=mm
